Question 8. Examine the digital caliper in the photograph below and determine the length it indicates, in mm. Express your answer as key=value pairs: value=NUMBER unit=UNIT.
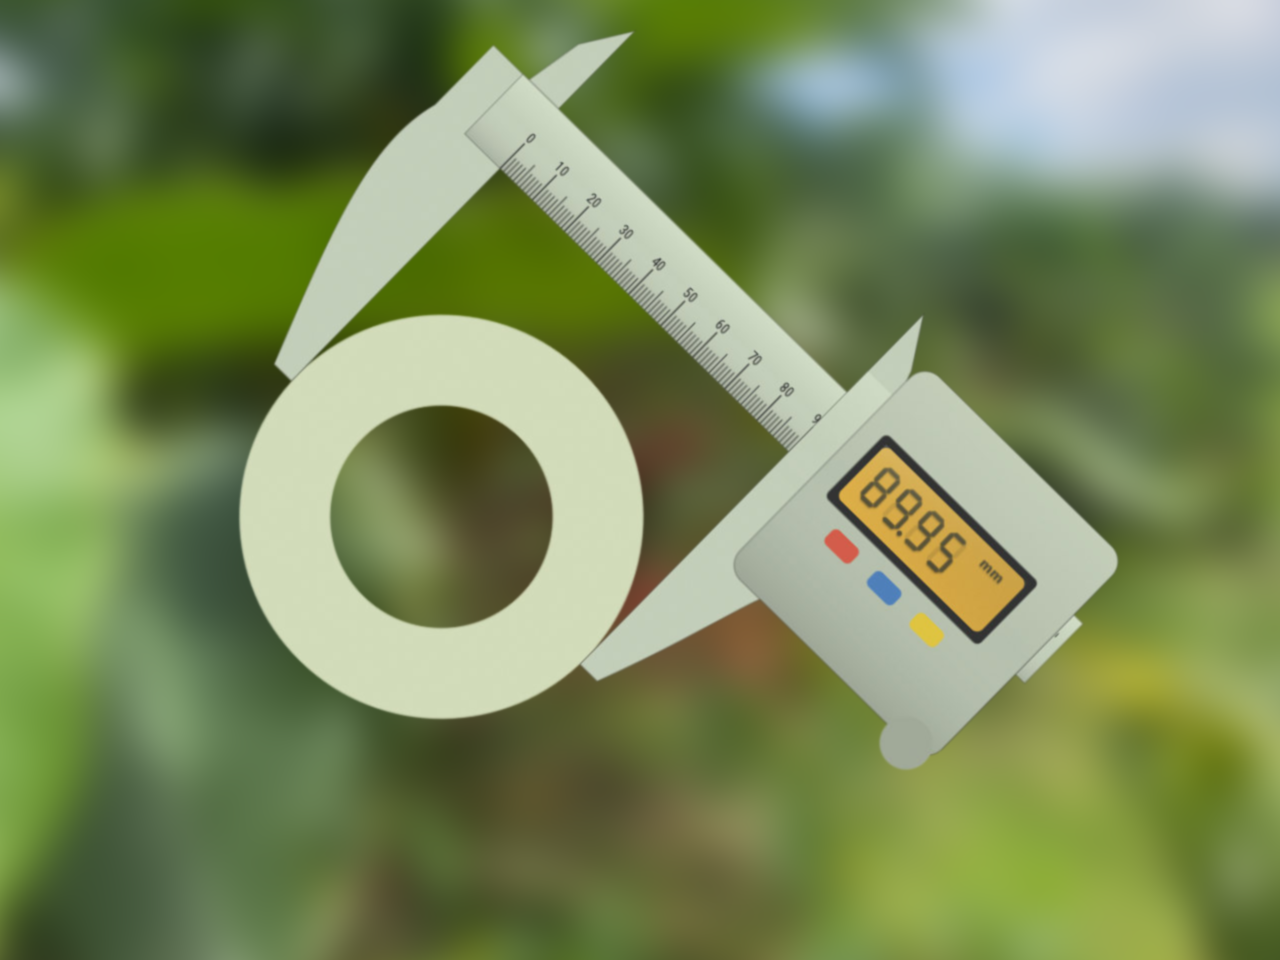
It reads value=89.95 unit=mm
